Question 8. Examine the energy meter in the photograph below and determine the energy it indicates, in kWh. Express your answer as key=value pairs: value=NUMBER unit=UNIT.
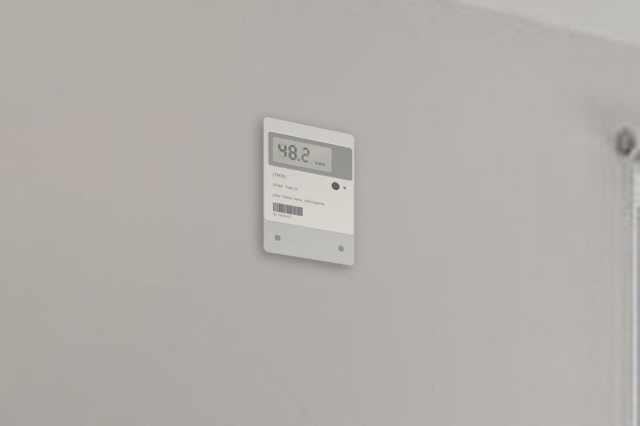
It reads value=48.2 unit=kWh
